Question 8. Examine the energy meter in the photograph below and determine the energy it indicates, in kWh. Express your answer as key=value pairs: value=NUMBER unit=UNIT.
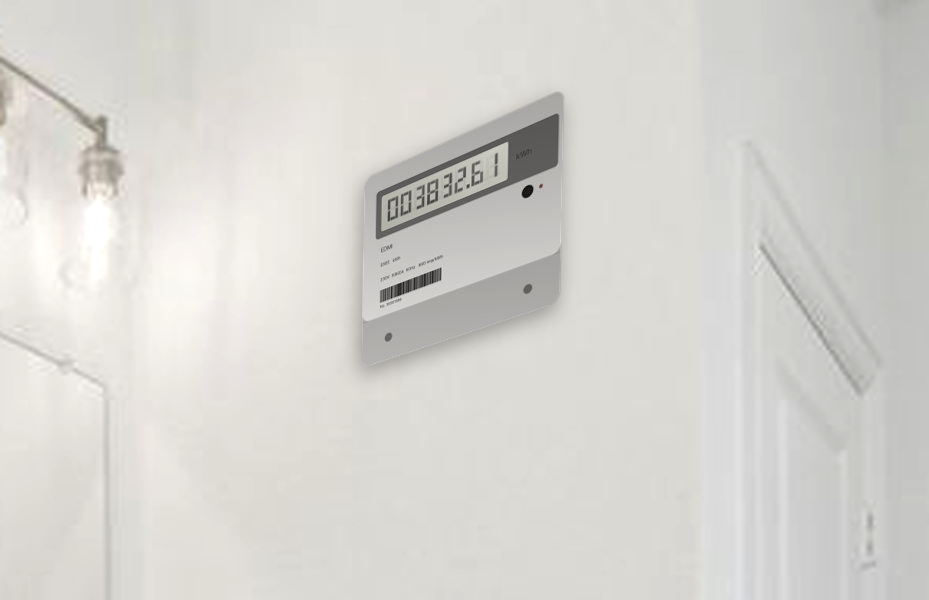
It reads value=3832.61 unit=kWh
